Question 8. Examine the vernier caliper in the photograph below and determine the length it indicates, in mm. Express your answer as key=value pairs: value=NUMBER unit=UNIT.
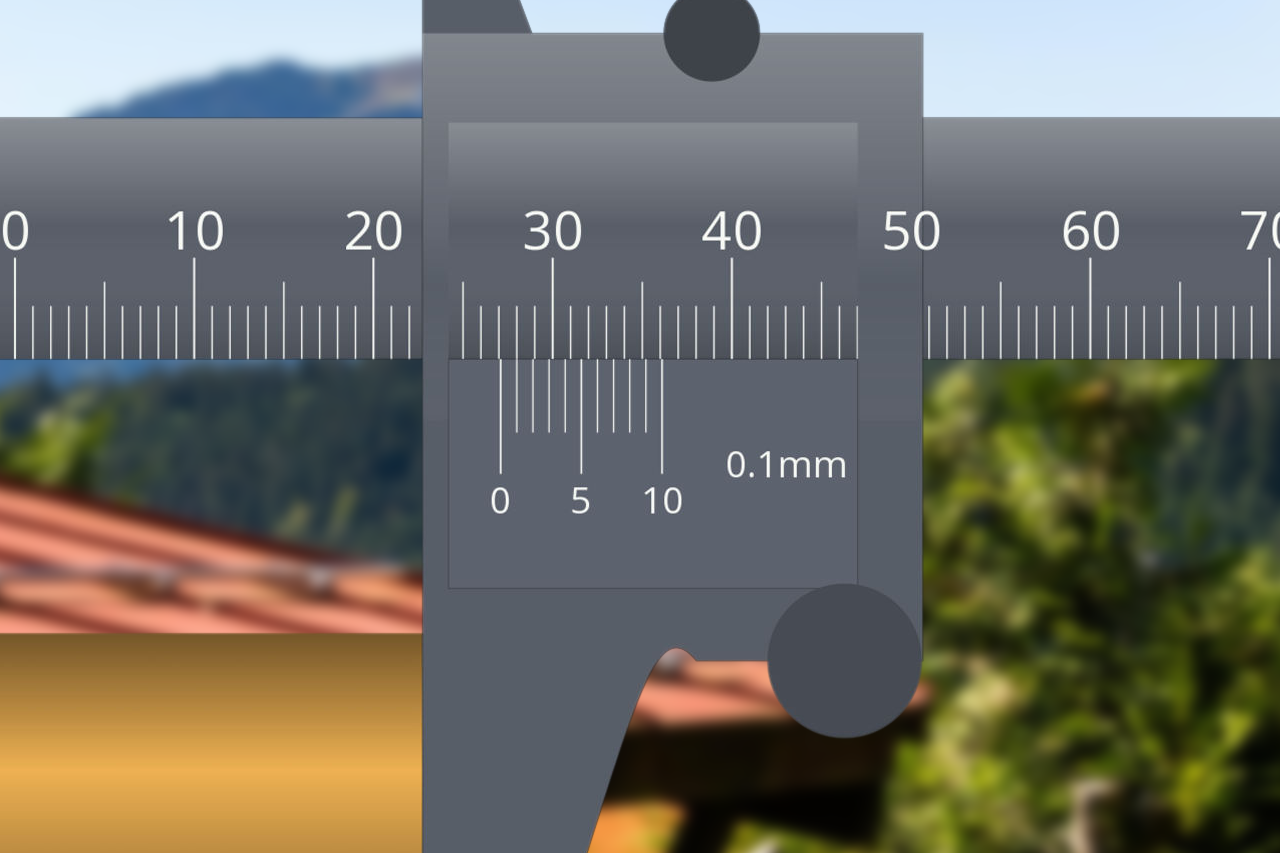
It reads value=27.1 unit=mm
